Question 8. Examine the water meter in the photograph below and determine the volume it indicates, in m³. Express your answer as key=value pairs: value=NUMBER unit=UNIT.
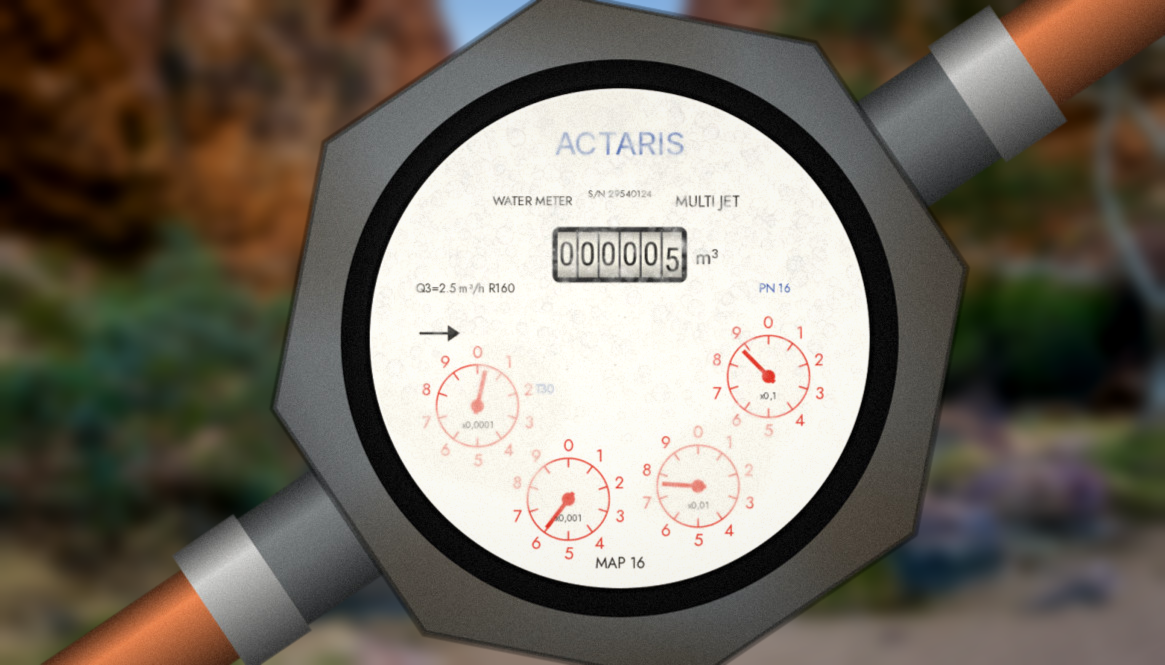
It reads value=4.8760 unit=m³
